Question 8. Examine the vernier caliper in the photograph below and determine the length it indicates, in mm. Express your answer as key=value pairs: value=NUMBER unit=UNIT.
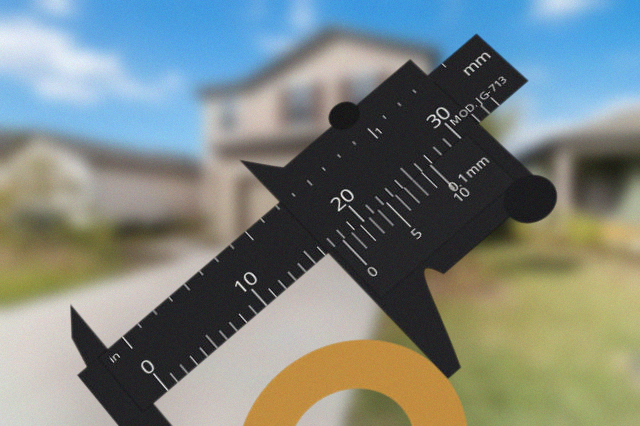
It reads value=17.8 unit=mm
